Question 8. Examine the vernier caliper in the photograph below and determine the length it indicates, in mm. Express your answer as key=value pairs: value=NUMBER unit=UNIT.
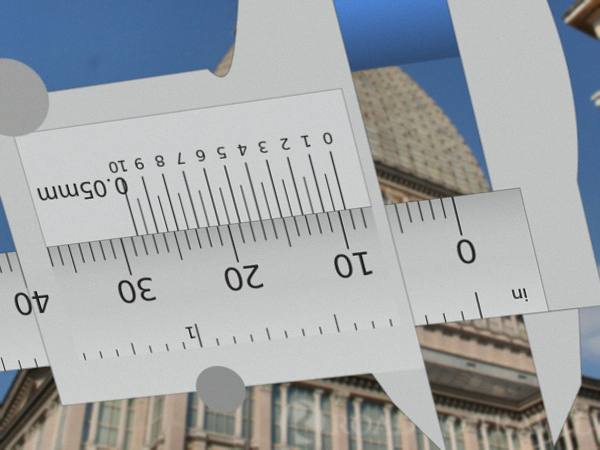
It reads value=9.4 unit=mm
